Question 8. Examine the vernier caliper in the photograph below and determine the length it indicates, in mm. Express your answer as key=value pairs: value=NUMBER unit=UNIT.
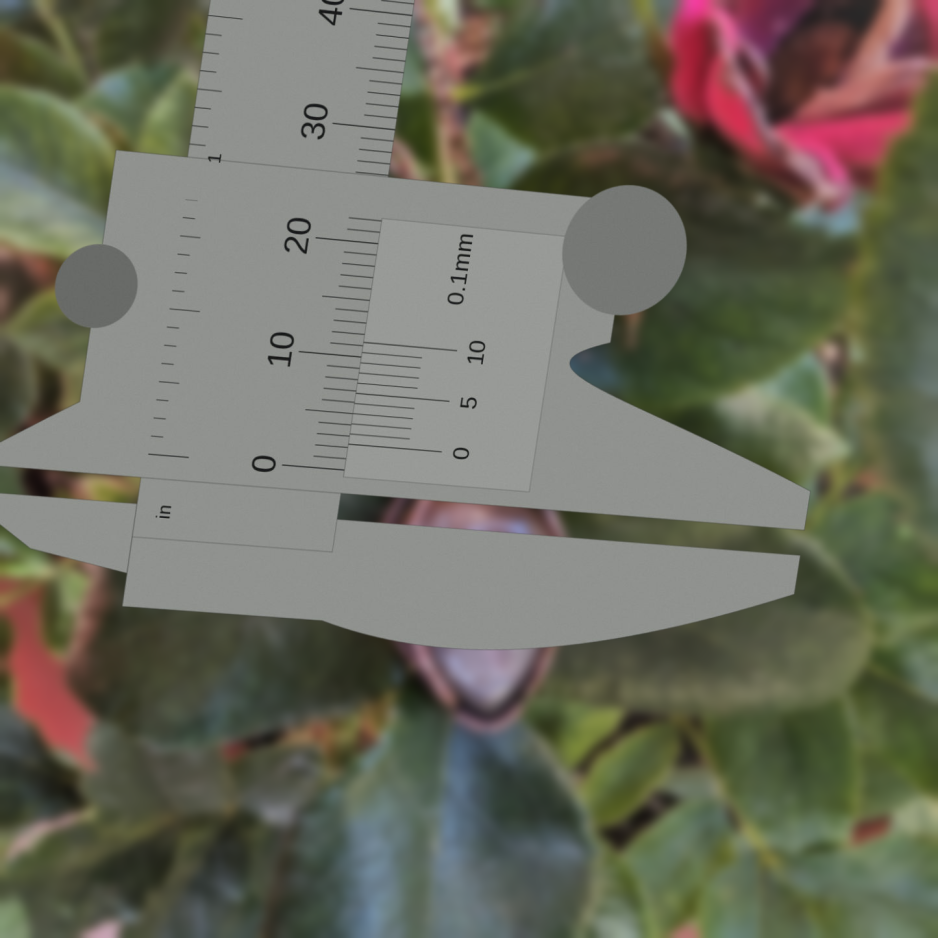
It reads value=2.3 unit=mm
